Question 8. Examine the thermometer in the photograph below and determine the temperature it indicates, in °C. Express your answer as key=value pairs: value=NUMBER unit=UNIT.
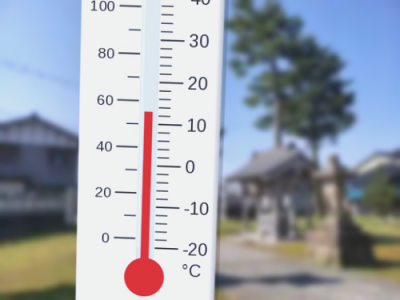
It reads value=13 unit=°C
